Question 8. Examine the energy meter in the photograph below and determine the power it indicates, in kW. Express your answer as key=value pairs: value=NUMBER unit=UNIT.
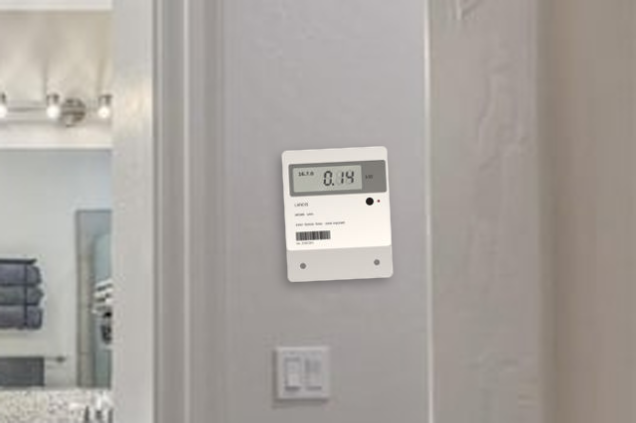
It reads value=0.14 unit=kW
